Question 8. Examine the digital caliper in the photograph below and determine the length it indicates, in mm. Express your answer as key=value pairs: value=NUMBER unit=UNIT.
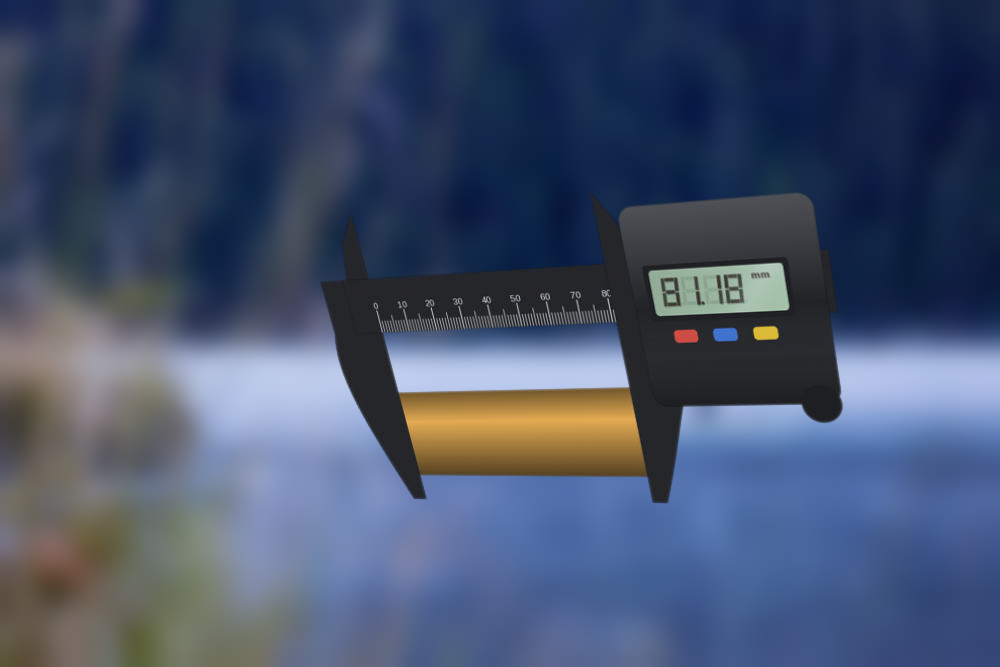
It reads value=81.18 unit=mm
